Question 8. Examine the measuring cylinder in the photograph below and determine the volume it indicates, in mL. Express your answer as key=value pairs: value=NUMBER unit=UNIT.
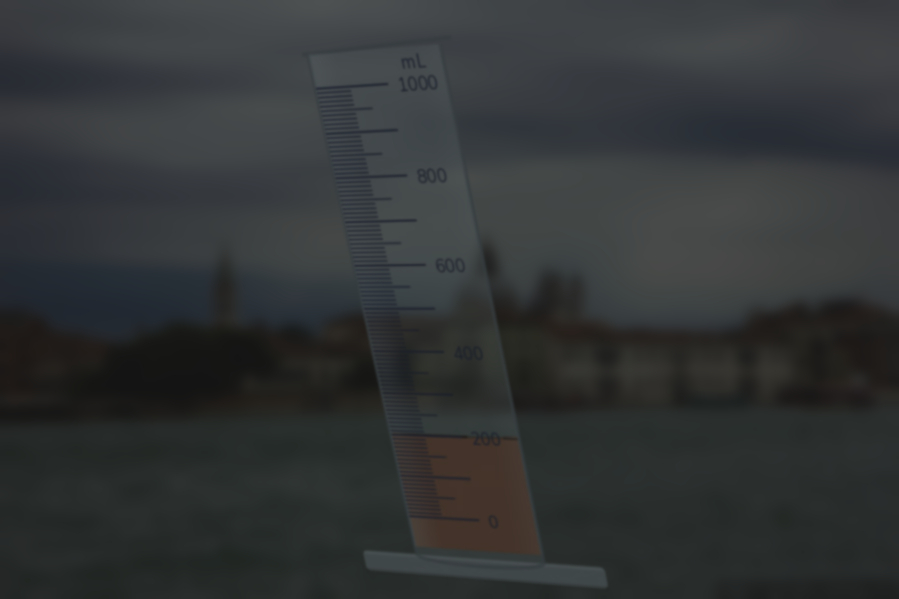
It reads value=200 unit=mL
